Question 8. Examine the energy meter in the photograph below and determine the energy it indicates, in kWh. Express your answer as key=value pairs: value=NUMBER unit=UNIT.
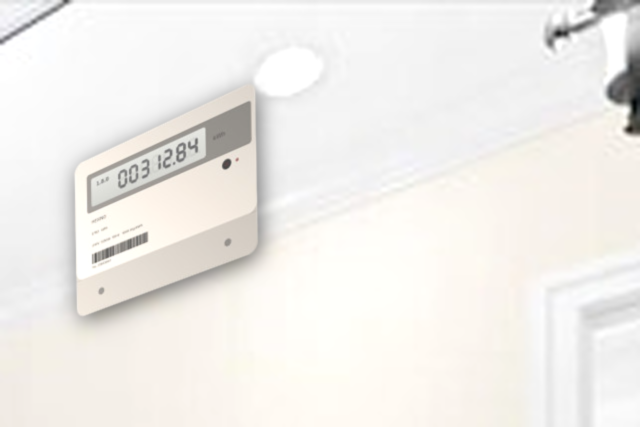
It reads value=312.84 unit=kWh
